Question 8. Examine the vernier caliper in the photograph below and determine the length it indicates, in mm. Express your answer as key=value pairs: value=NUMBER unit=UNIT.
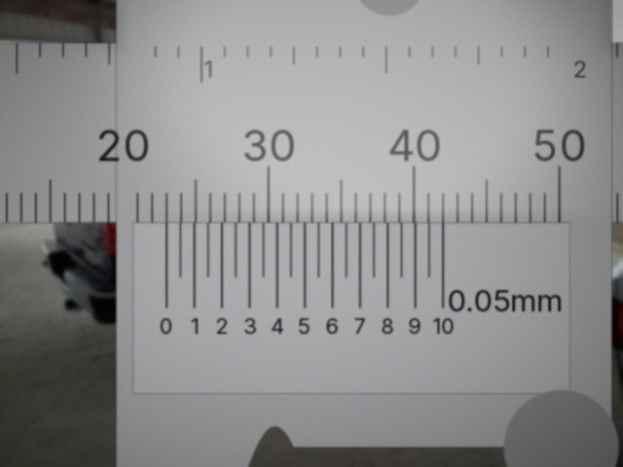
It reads value=23.0 unit=mm
